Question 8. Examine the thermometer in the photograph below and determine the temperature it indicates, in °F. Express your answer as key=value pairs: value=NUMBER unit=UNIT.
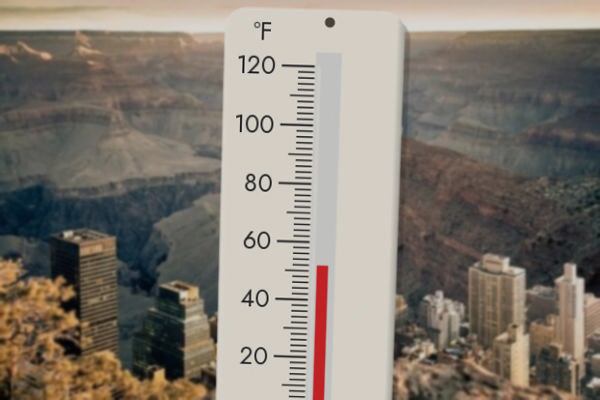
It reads value=52 unit=°F
